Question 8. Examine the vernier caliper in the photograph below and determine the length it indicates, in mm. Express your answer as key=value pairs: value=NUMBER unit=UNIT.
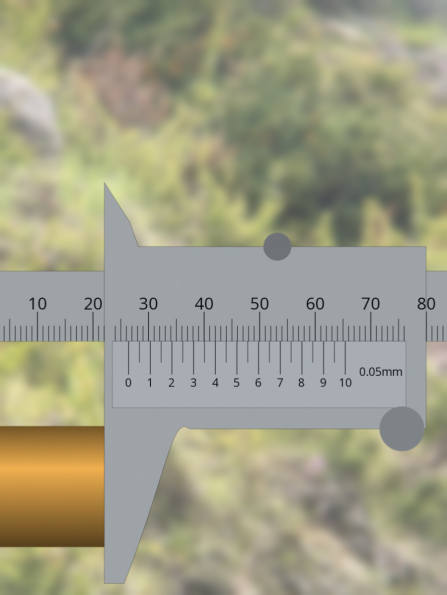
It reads value=26.4 unit=mm
